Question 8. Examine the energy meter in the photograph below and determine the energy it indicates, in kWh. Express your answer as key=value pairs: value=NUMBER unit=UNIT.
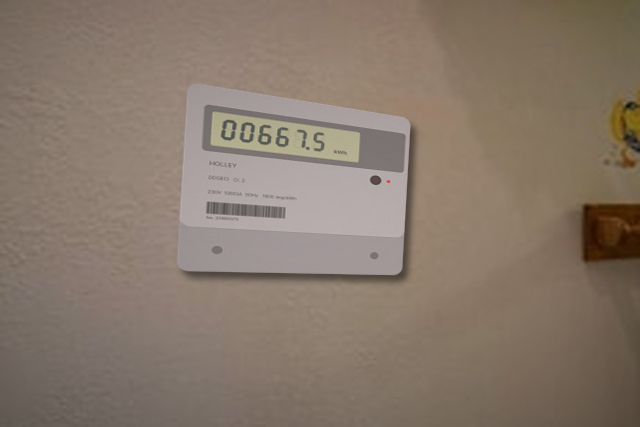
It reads value=667.5 unit=kWh
